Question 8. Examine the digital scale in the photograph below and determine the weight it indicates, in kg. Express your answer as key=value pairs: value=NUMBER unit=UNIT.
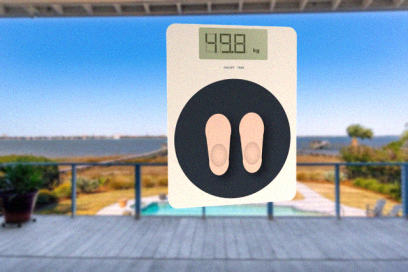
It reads value=49.8 unit=kg
